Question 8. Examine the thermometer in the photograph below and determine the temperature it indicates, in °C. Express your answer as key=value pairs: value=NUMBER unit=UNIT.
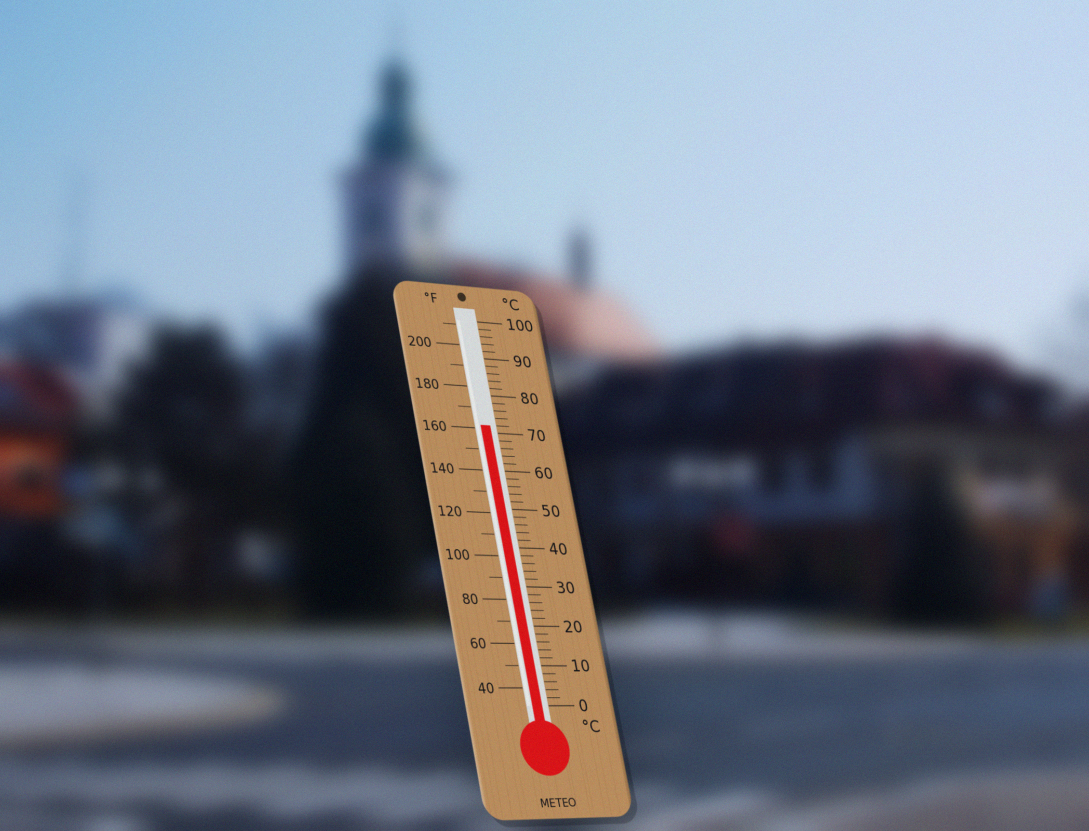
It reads value=72 unit=°C
